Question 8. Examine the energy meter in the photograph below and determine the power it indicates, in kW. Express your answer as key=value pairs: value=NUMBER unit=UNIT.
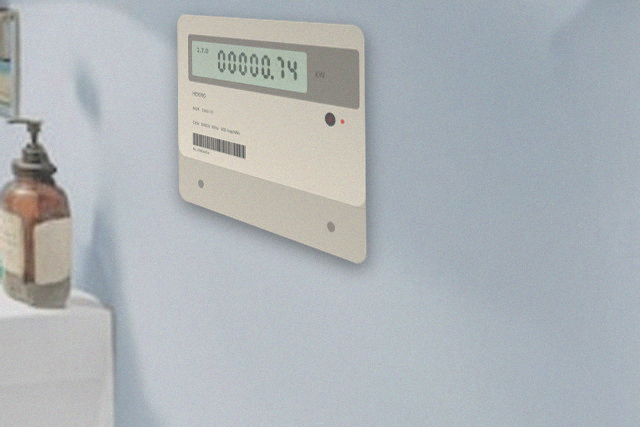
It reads value=0.74 unit=kW
